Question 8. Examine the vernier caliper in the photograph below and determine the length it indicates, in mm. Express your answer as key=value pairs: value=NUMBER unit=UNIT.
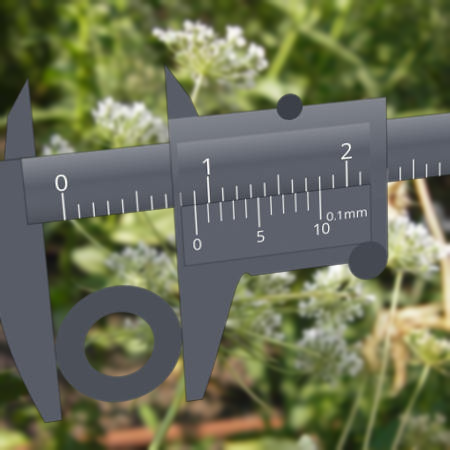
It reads value=9.0 unit=mm
